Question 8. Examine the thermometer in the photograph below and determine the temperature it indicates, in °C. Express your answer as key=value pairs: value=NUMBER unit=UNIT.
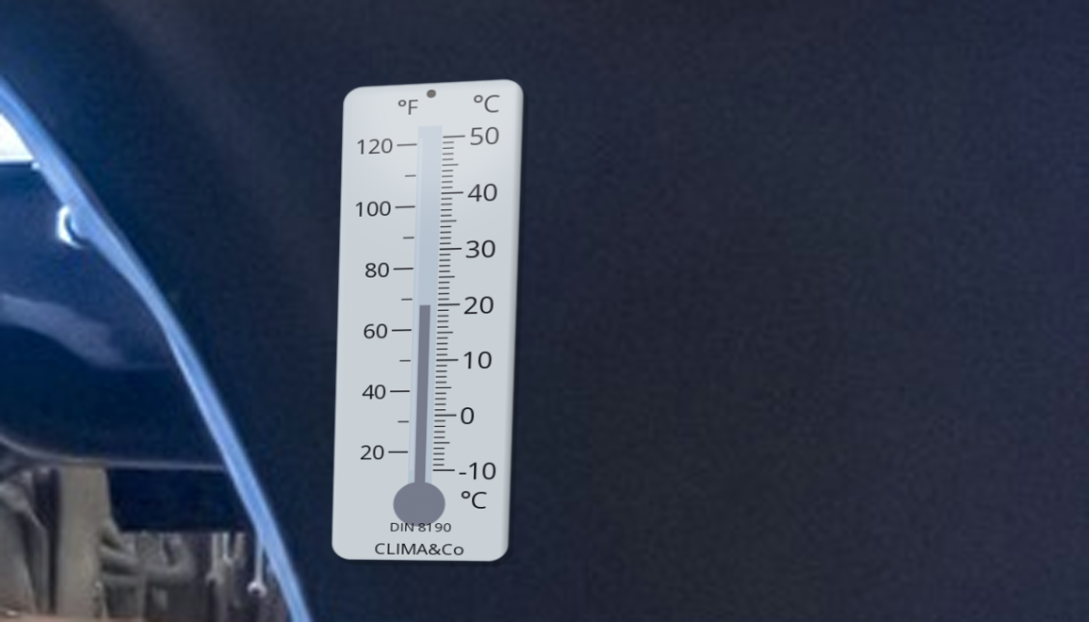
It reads value=20 unit=°C
